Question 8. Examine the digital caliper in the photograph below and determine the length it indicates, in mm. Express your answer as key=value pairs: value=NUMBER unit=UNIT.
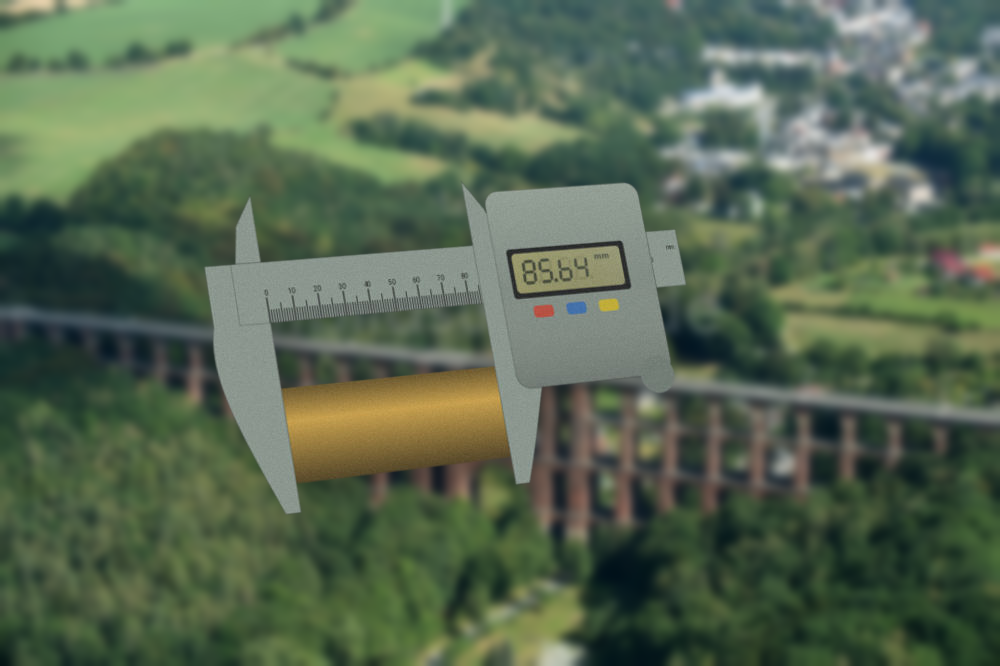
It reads value=85.64 unit=mm
